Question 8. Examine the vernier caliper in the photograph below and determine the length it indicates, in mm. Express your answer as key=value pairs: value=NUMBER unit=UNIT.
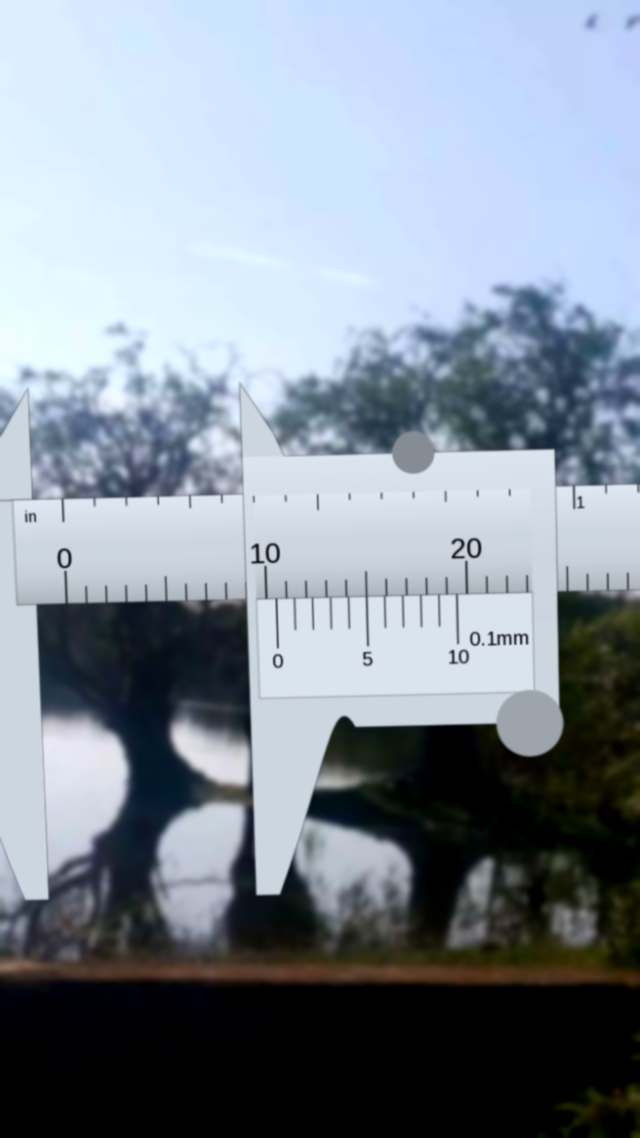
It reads value=10.5 unit=mm
